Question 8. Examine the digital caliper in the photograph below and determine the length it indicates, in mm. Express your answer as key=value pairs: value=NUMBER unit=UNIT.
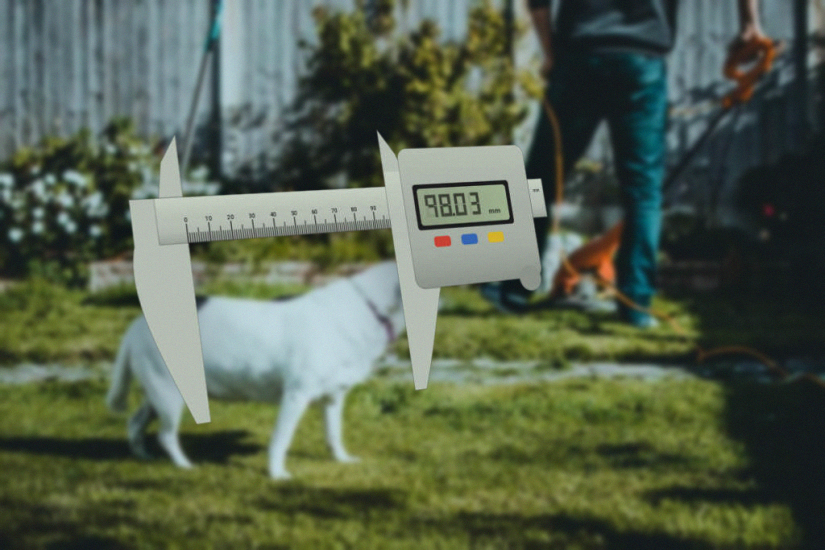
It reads value=98.03 unit=mm
